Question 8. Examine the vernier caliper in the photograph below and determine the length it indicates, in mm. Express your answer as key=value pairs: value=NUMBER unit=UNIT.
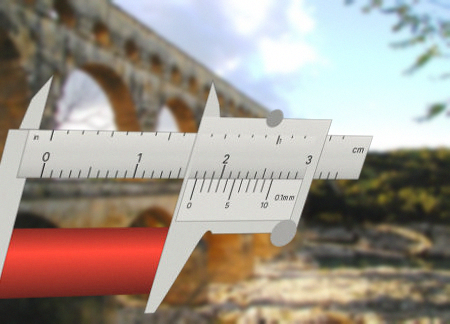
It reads value=17.2 unit=mm
